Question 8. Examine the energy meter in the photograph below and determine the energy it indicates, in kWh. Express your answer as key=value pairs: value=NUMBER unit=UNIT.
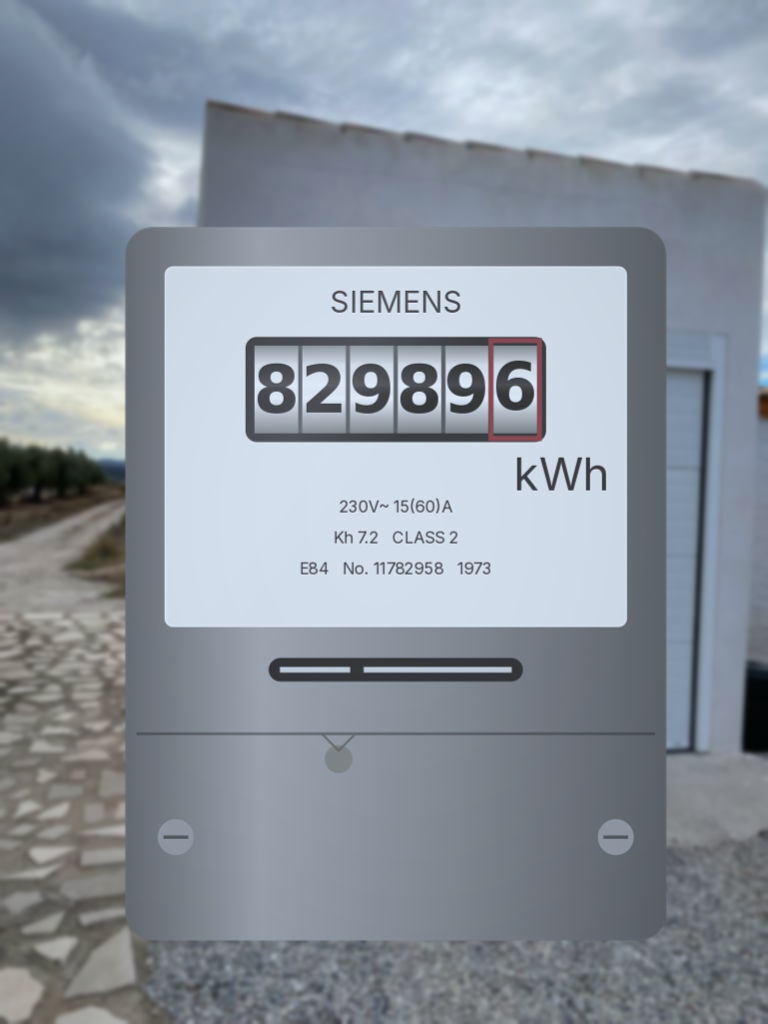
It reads value=82989.6 unit=kWh
